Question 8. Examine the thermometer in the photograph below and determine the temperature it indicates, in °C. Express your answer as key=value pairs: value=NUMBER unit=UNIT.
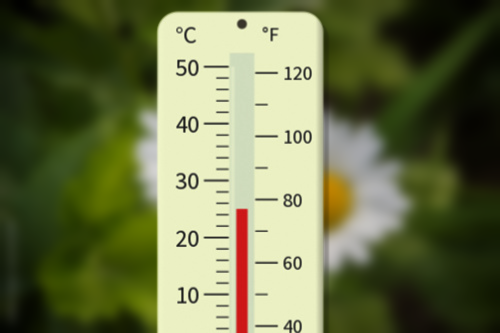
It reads value=25 unit=°C
